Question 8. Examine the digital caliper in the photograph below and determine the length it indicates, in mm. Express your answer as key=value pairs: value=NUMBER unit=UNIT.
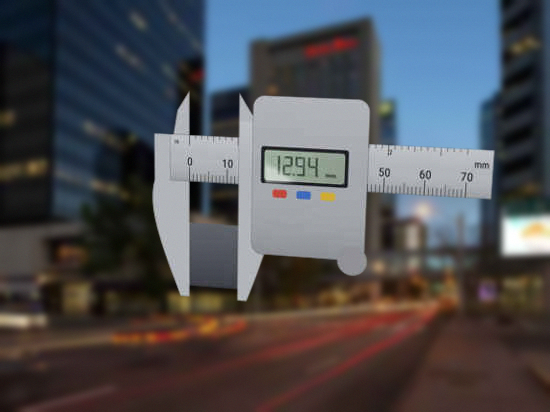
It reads value=12.94 unit=mm
